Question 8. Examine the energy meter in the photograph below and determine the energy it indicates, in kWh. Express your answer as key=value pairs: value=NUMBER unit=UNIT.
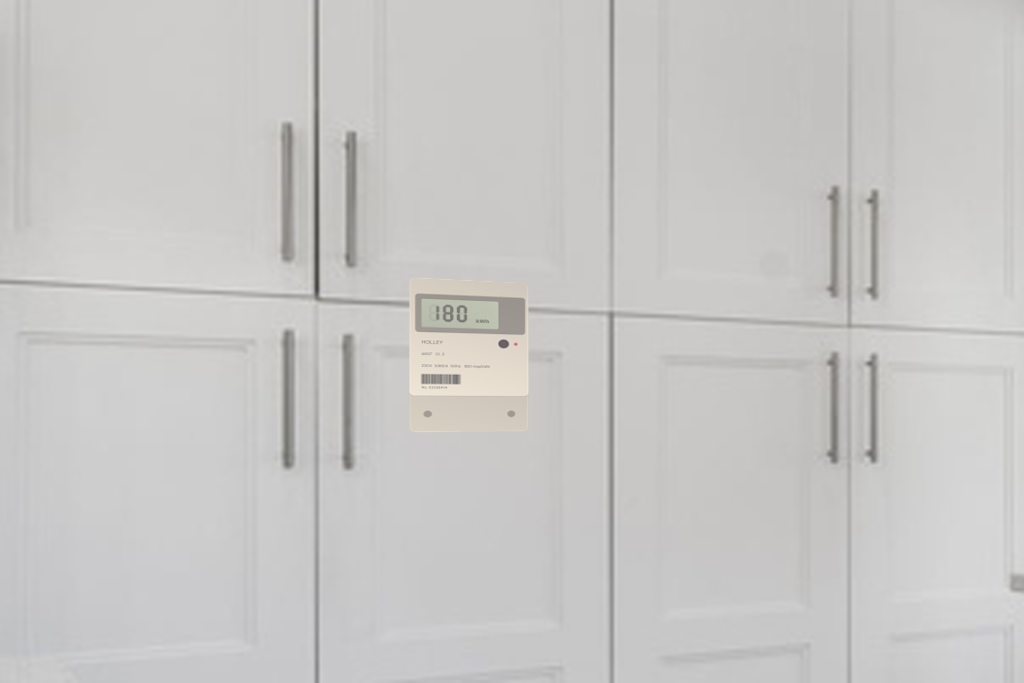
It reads value=180 unit=kWh
